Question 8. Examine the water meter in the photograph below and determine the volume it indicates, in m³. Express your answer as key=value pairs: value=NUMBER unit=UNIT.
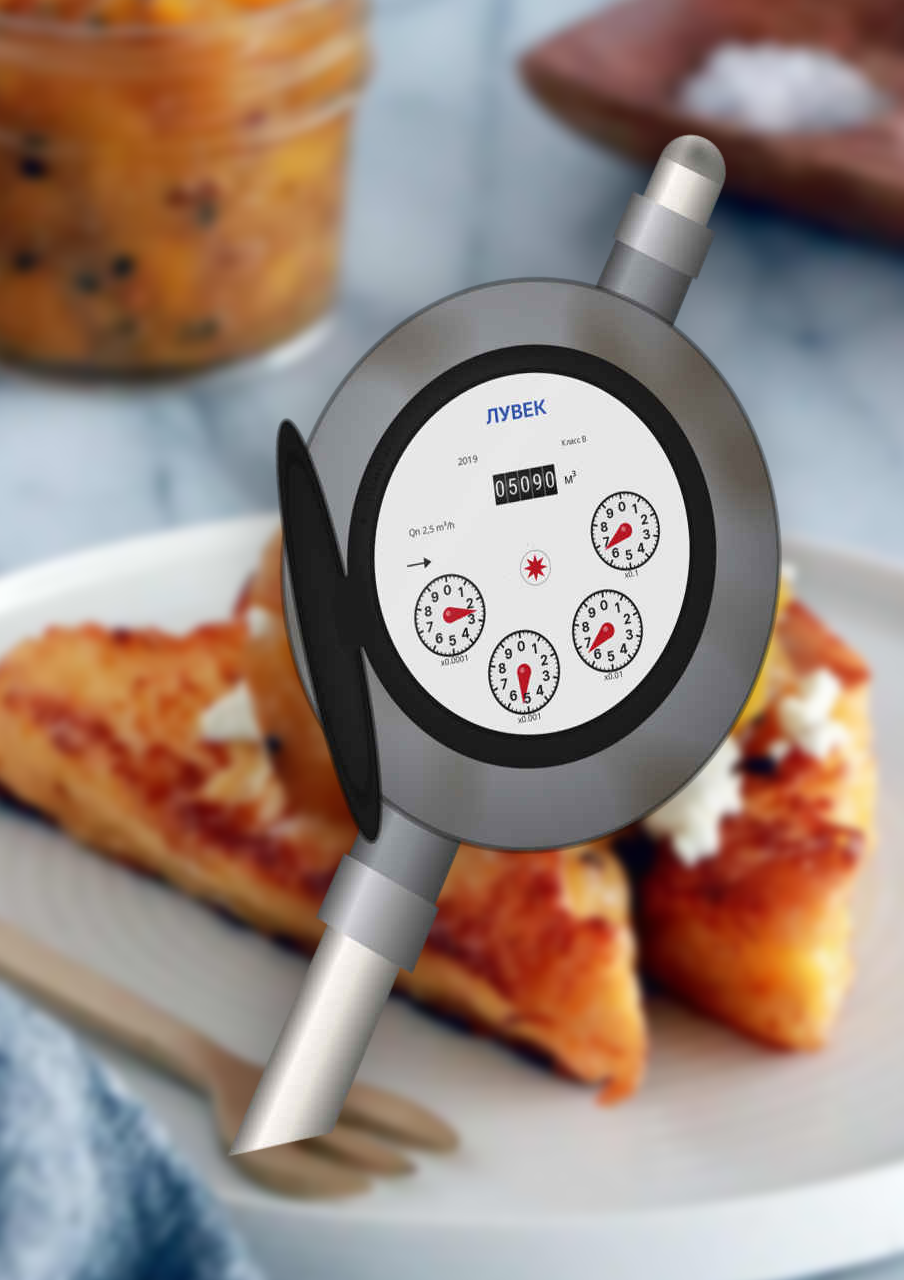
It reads value=5090.6652 unit=m³
